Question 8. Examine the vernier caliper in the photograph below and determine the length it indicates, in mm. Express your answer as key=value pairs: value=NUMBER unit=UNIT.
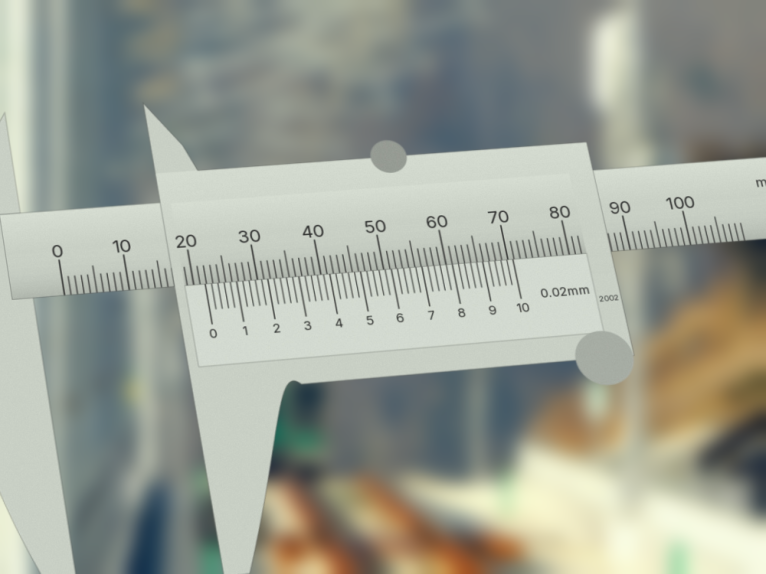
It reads value=21.8 unit=mm
